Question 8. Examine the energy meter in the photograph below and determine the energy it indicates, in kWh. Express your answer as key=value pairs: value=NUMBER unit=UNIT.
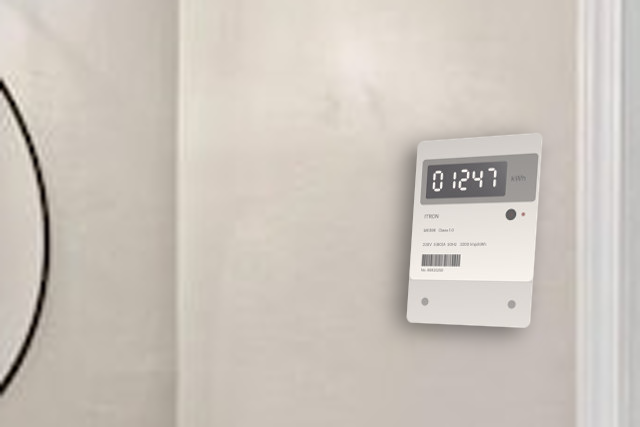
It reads value=1247 unit=kWh
